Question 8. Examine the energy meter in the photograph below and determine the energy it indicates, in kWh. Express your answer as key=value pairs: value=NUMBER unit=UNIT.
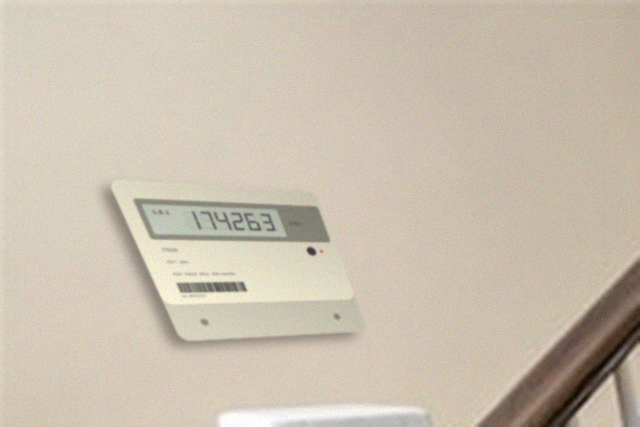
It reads value=174263 unit=kWh
